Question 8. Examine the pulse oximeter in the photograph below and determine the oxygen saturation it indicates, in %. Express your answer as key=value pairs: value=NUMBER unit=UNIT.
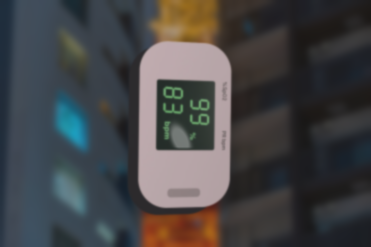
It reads value=99 unit=%
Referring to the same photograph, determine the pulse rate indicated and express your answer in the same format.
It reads value=83 unit=bpm
